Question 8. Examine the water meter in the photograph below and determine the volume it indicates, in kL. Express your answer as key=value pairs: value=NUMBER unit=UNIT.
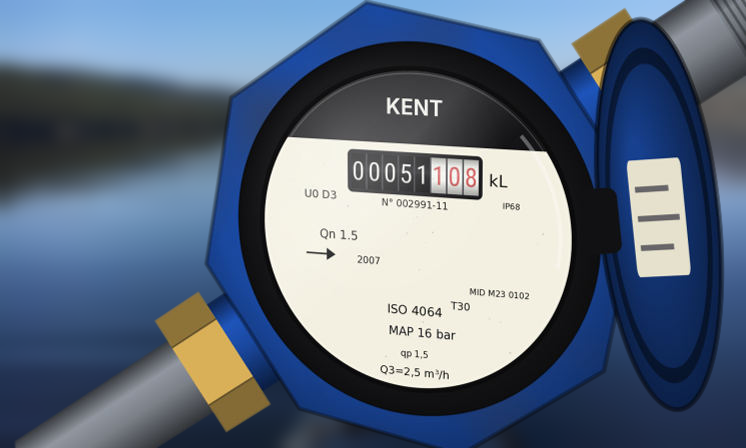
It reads value=51.108 unit=kL
